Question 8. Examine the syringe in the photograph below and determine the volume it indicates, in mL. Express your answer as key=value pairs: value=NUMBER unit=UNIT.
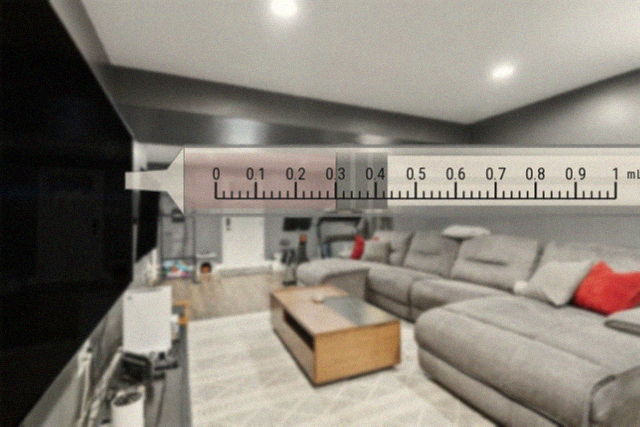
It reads value=0.3 unit=mL
